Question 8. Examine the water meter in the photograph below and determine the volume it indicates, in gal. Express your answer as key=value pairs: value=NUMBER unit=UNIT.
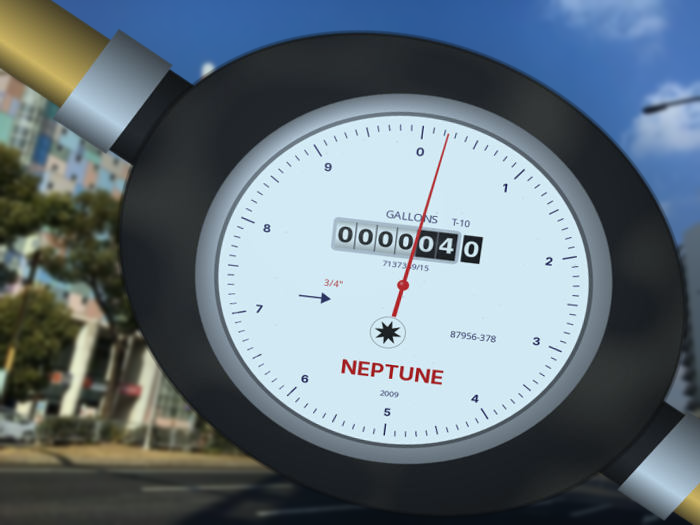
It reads value=40.2 unit=gal
